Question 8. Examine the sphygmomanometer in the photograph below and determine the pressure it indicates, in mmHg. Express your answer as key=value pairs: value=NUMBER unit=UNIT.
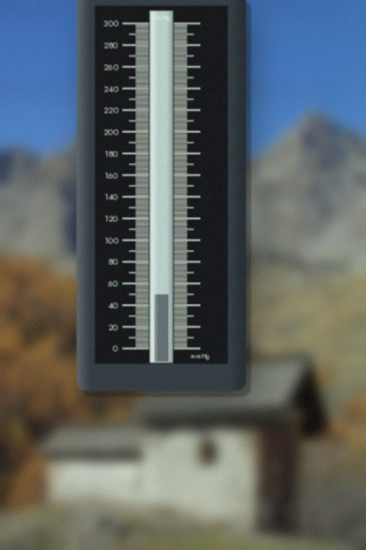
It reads value=50 unit=mmHg
